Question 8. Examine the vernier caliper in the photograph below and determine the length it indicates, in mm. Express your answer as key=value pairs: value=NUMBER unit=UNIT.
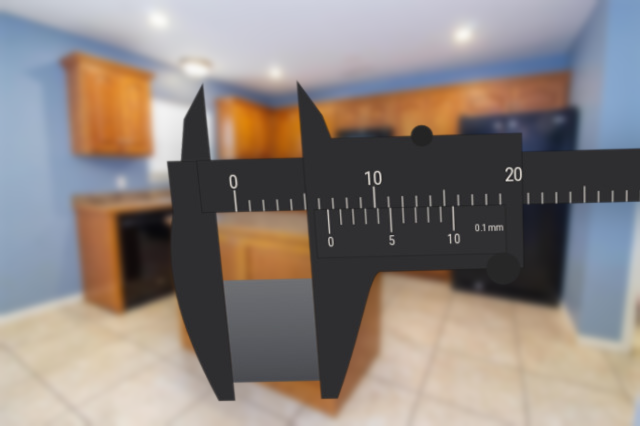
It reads value=6.6 unit=mm
